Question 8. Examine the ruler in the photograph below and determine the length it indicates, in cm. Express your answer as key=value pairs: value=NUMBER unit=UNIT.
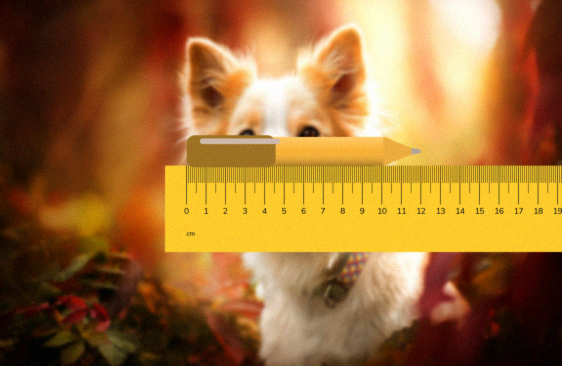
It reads value=12 unit=cm
